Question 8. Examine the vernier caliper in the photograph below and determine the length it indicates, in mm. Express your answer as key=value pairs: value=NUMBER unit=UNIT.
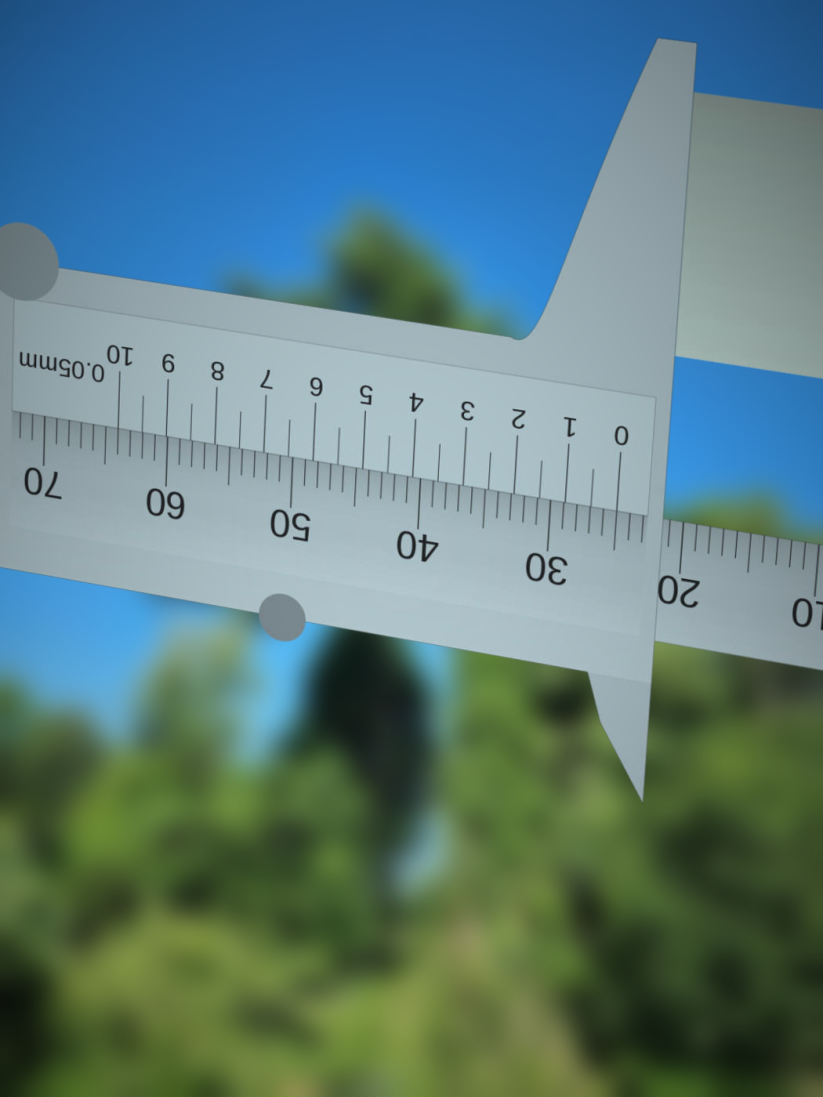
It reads value=25.0 unit=mm
